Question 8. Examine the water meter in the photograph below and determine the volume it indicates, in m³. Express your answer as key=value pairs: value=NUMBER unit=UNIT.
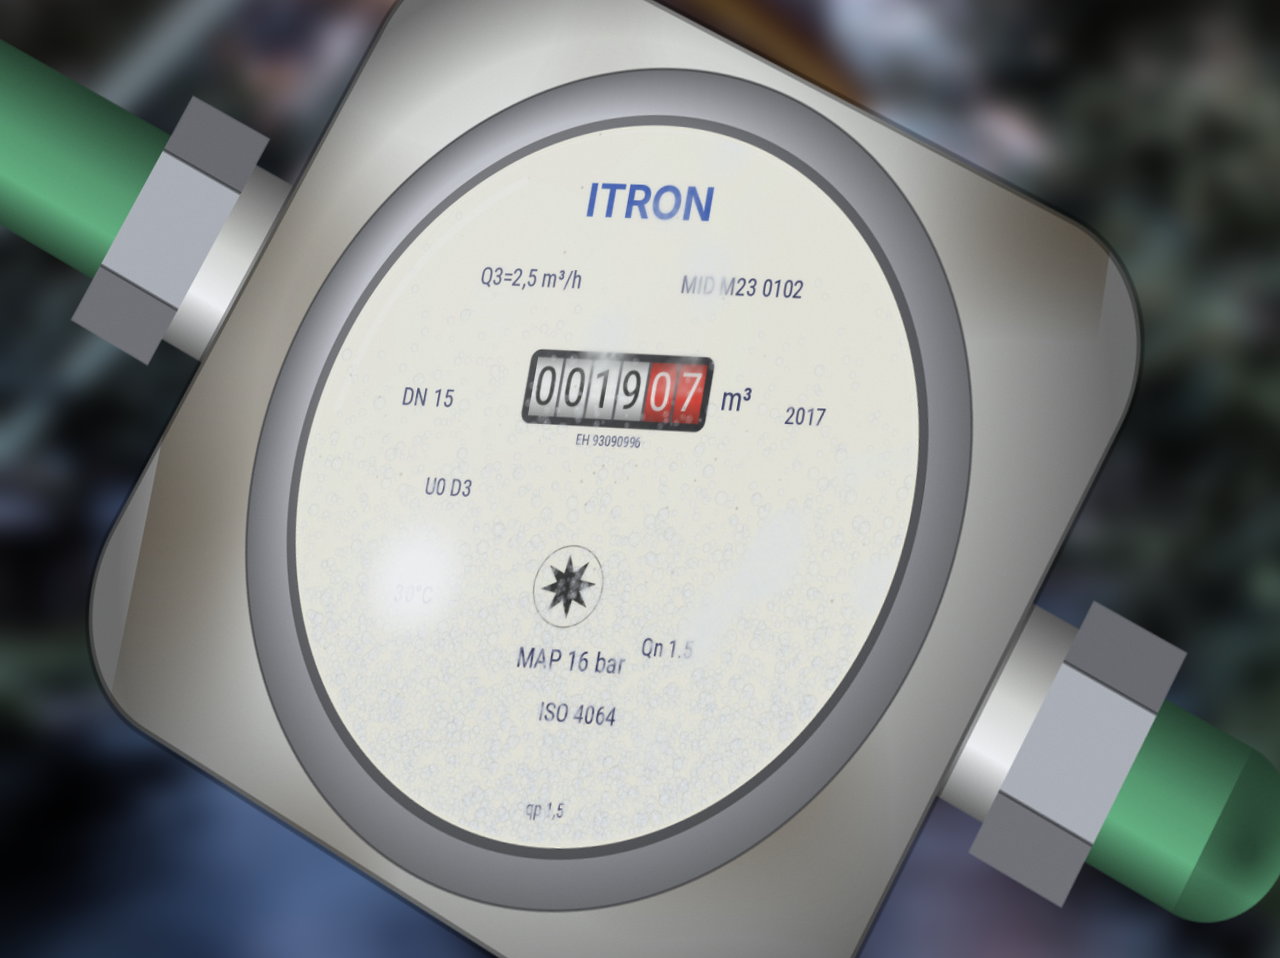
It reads value=19.07 unit=m³
